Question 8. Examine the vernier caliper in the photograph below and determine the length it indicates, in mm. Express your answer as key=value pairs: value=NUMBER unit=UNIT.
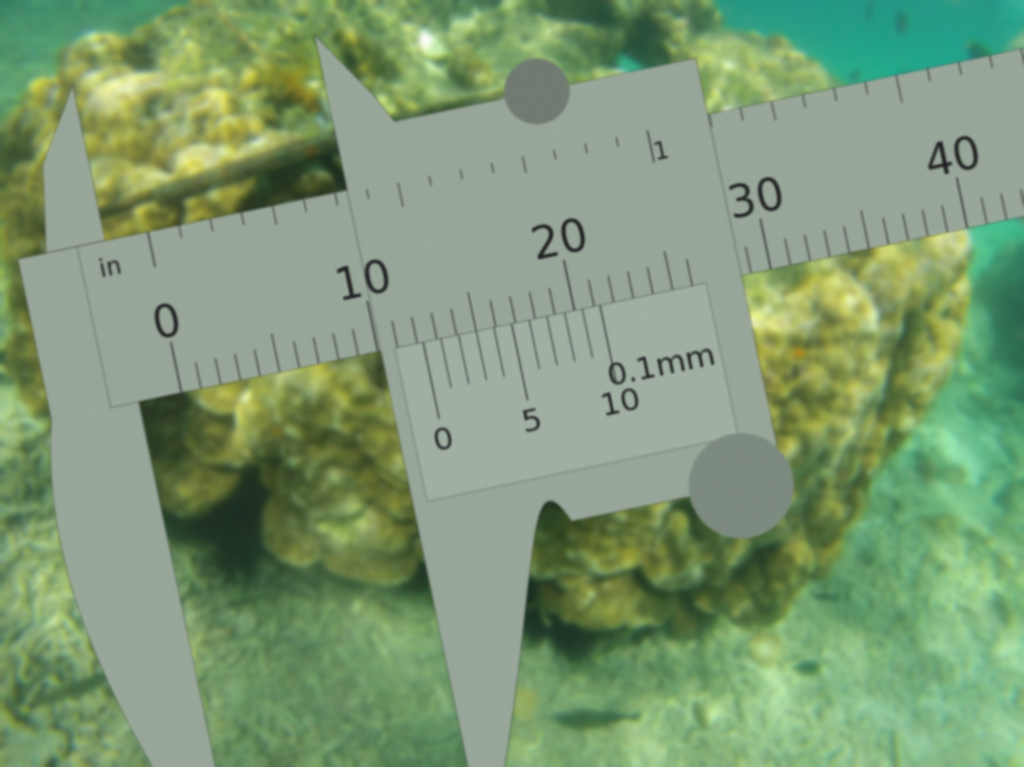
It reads value=12.3 unit=mm
